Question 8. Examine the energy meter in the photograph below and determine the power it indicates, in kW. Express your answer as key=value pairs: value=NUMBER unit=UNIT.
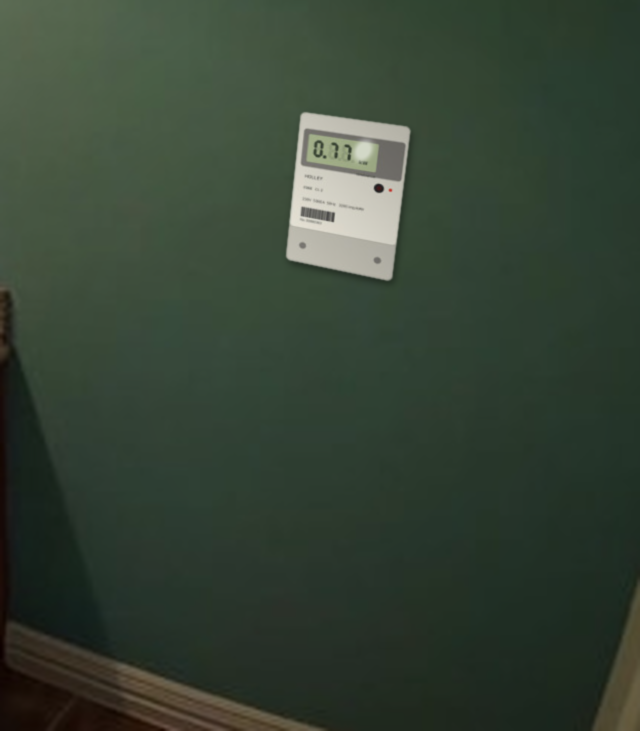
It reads value=0.77 unit=kW
